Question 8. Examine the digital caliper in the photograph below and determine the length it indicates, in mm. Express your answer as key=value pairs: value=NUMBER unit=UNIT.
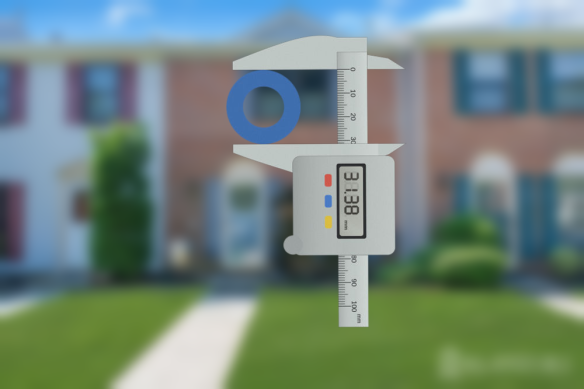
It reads value=31.38 unit=mm
